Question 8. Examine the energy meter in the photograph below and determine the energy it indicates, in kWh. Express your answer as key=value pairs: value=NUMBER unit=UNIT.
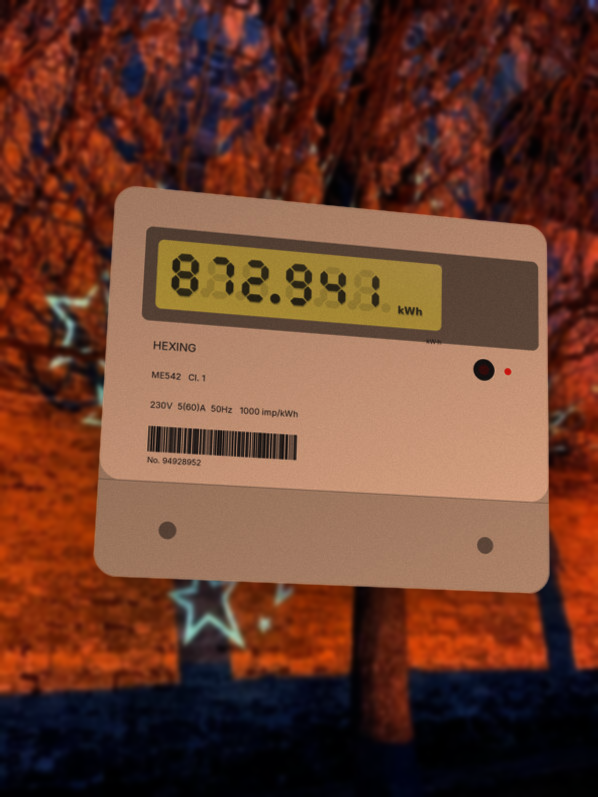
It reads value=872.941 unit=kWh
